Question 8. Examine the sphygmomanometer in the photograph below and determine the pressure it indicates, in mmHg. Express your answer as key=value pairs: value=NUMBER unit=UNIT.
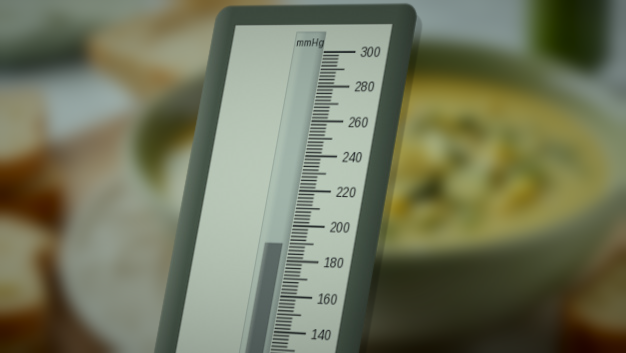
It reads value=190 unit=mmHg
